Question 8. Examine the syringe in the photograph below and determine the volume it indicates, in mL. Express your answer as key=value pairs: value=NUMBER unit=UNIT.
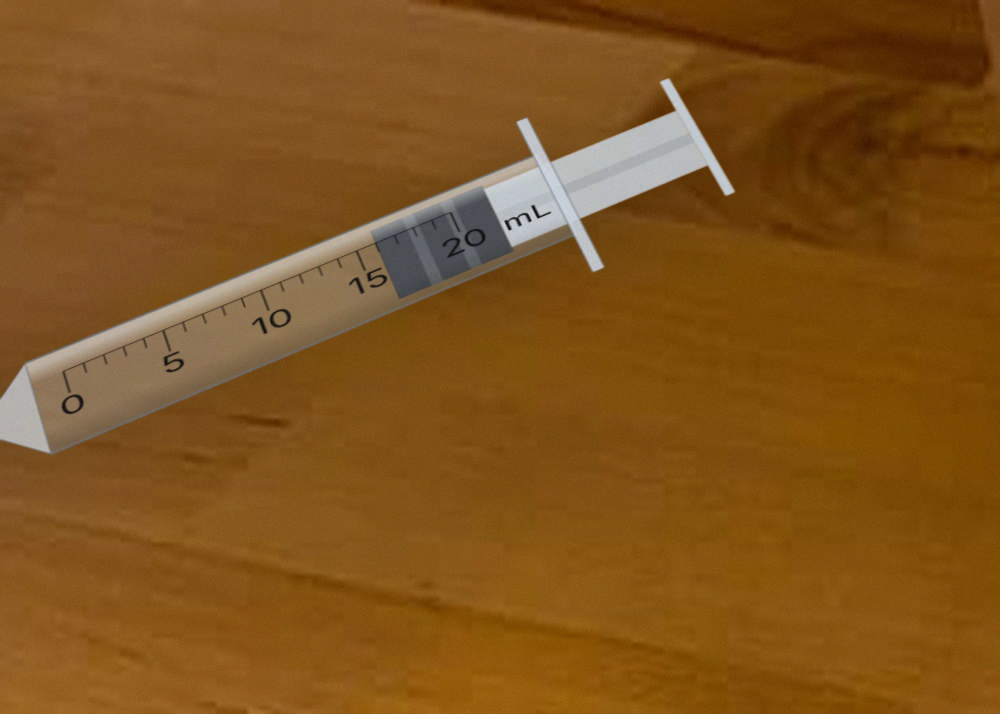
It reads value=16 unit=mL
